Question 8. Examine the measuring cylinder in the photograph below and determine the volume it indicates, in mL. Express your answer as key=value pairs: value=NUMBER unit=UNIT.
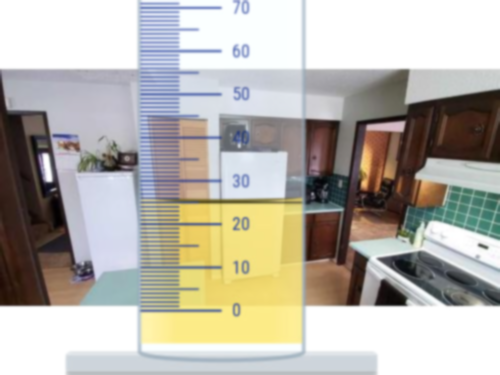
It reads value=25 unit=mL
